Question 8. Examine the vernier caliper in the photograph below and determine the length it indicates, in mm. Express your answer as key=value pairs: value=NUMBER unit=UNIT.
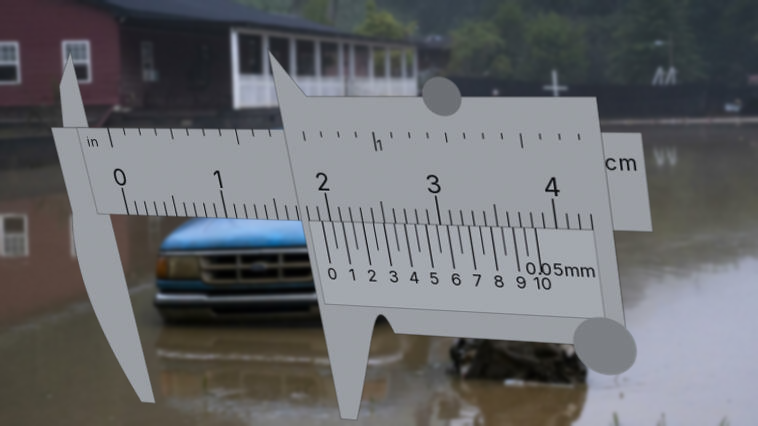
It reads value=19.2 unit=mm
